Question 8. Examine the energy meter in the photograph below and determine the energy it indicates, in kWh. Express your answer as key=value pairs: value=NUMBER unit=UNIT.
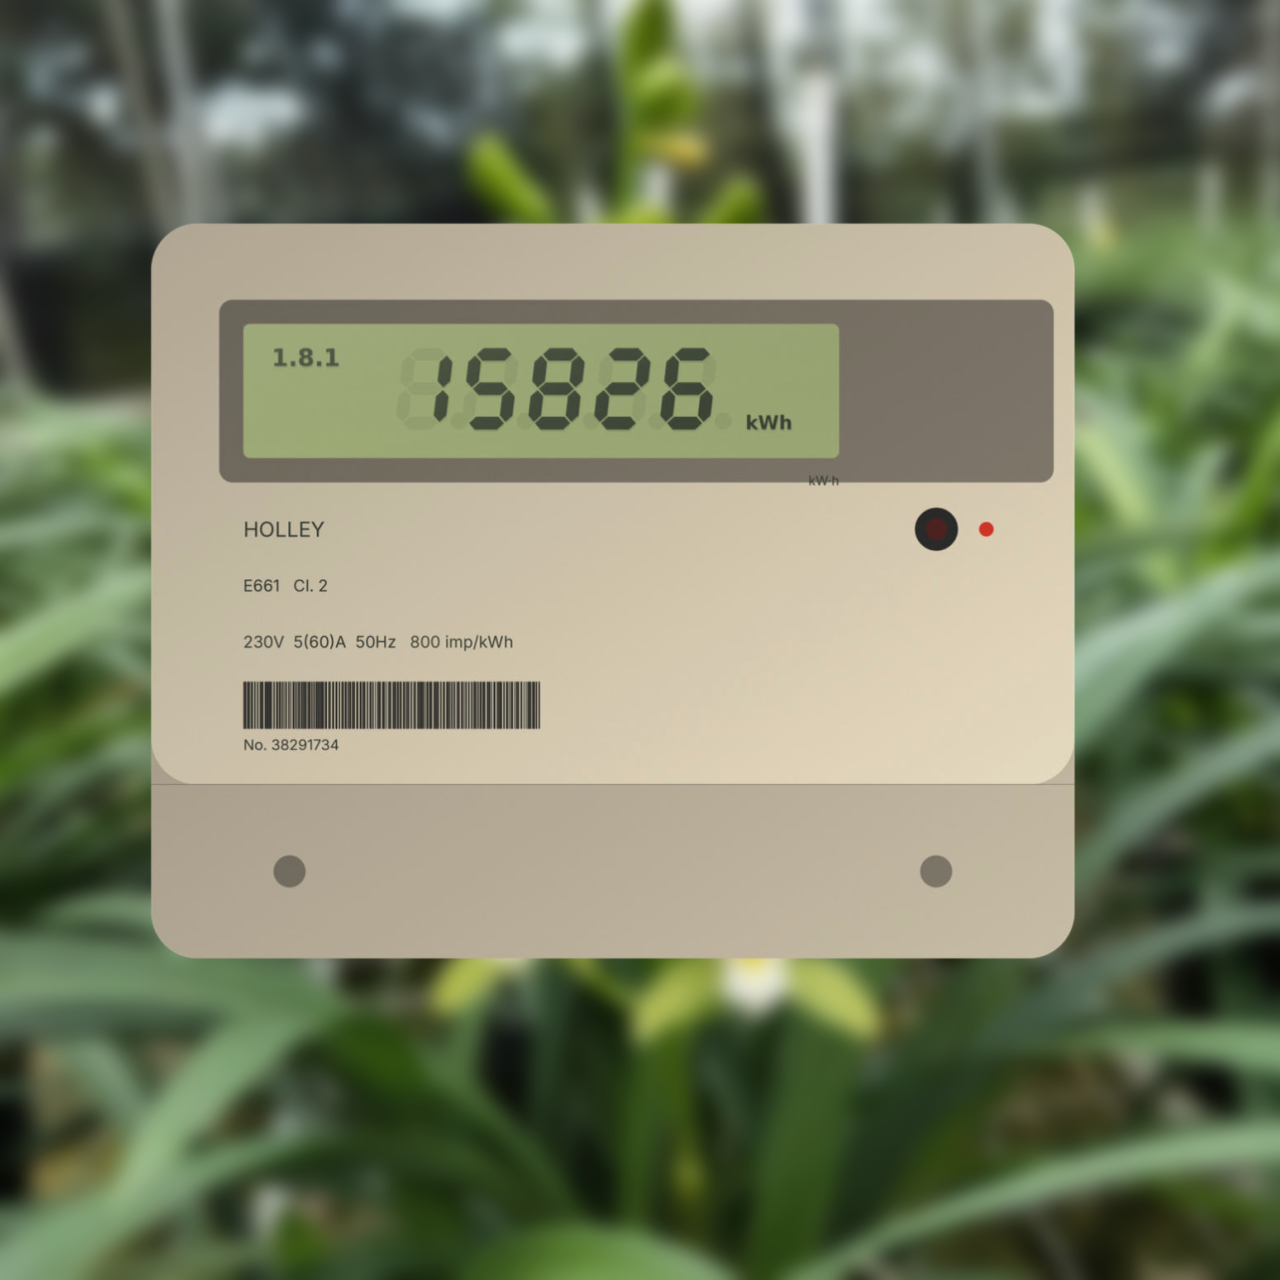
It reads value=15826 unit=kWh
